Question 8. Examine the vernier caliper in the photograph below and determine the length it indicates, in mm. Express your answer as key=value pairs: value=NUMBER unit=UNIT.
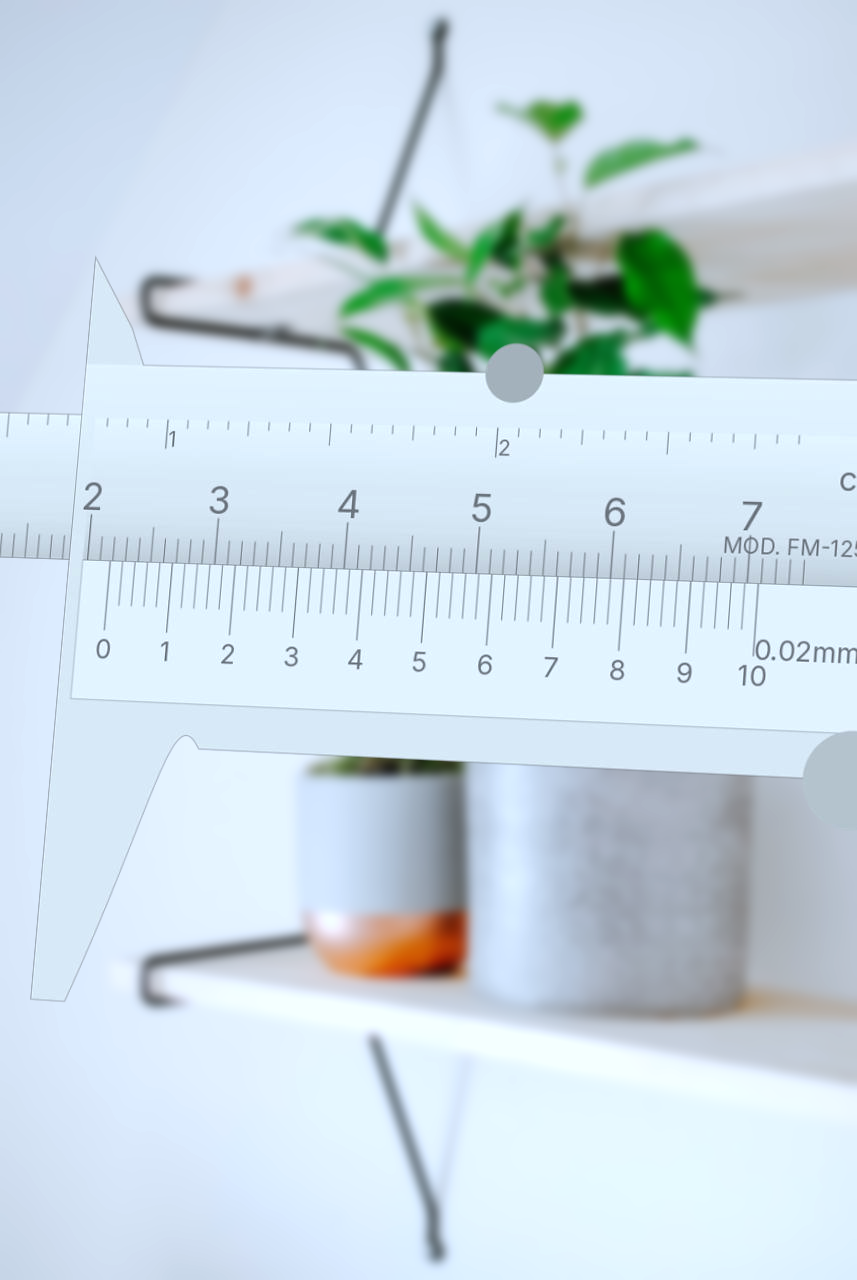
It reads value=21.8 unit=mm
